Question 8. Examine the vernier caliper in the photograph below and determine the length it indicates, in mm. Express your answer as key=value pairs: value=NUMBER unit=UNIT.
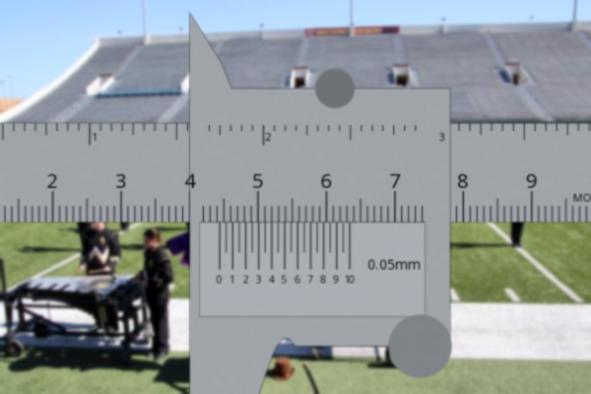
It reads value=44.4 unit=mm
